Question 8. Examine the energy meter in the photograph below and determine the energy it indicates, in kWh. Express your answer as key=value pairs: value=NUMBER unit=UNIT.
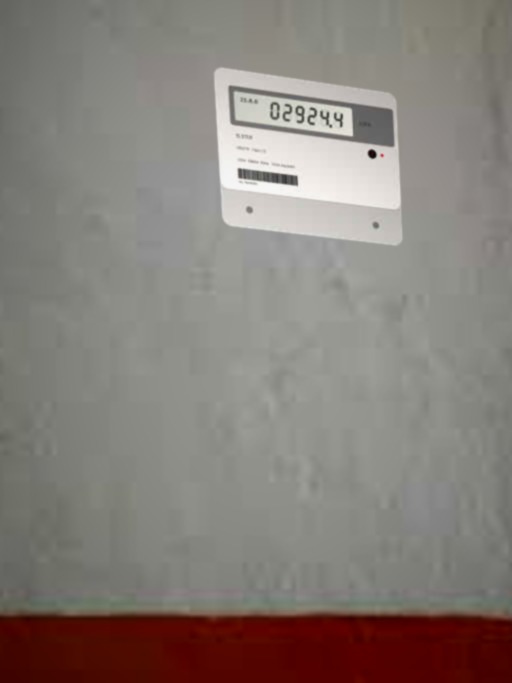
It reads value=2924.4 unit=kWh
